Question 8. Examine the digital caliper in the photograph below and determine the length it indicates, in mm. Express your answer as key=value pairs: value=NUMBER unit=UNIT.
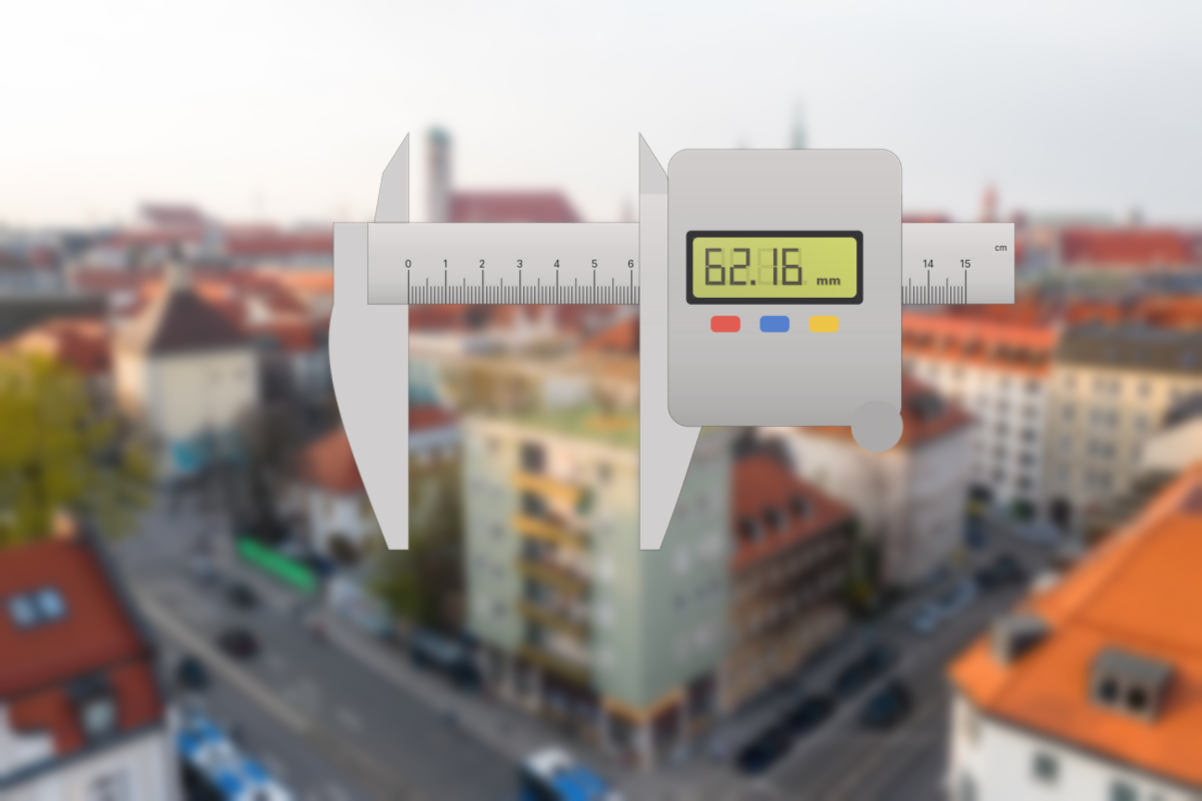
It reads value=62.16 unit=mm
